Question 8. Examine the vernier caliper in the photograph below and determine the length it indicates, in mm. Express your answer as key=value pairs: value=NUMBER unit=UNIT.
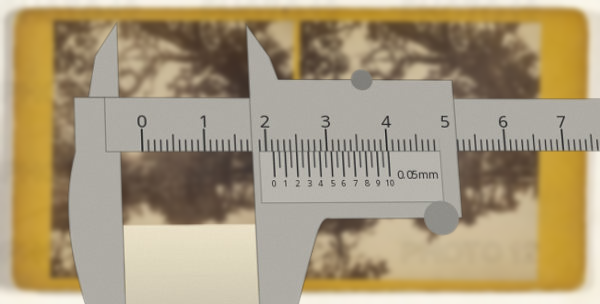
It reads value=21.2 unit=mm
